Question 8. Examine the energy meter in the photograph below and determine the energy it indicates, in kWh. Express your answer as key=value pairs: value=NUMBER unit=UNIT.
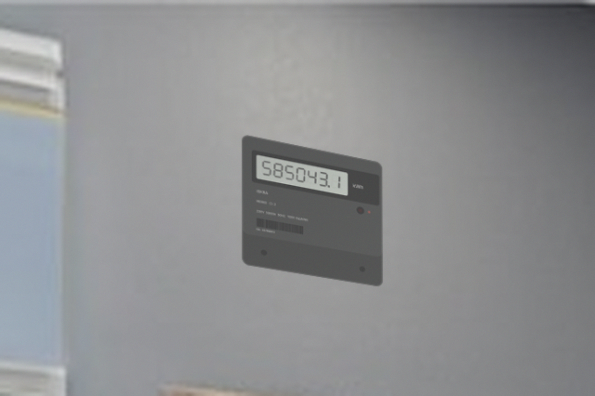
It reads value=585043.1 unit=kWh
